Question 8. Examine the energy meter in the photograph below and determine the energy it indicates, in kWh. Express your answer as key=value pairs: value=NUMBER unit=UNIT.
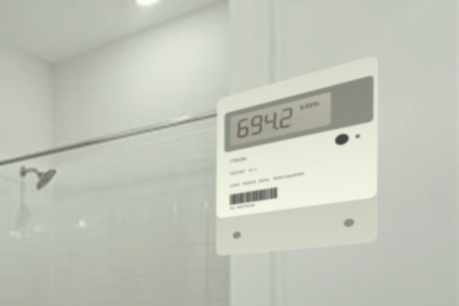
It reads value=694.2 unit=kWh
